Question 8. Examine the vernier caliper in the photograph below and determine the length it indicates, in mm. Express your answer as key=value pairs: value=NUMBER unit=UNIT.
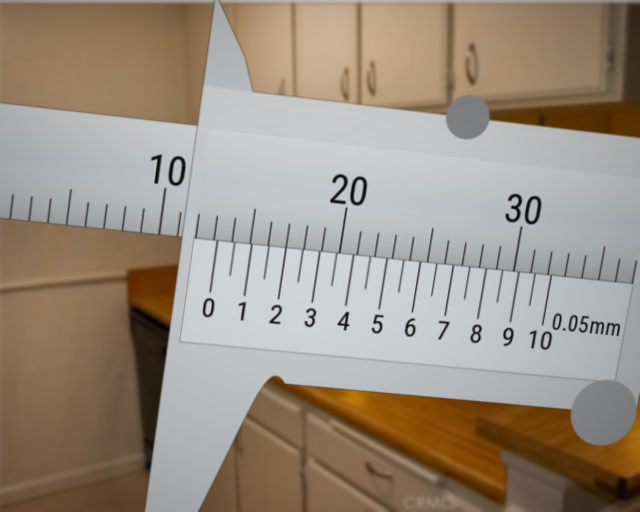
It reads value=13.2 unit=mm
